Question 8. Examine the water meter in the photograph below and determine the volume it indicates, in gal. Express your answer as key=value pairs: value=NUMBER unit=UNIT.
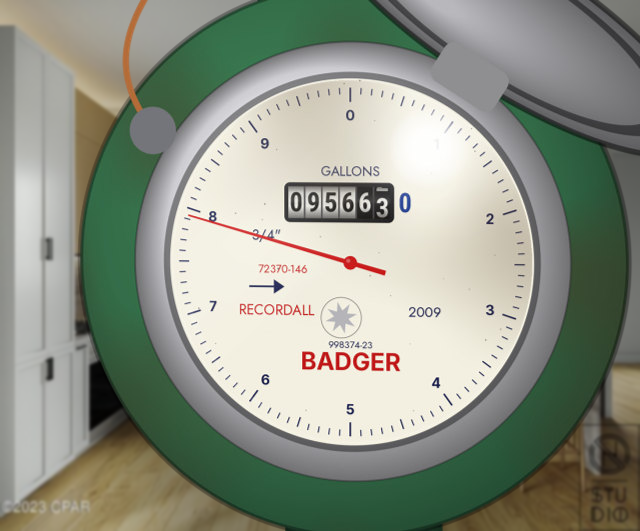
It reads value=956627.9 unit=gal
